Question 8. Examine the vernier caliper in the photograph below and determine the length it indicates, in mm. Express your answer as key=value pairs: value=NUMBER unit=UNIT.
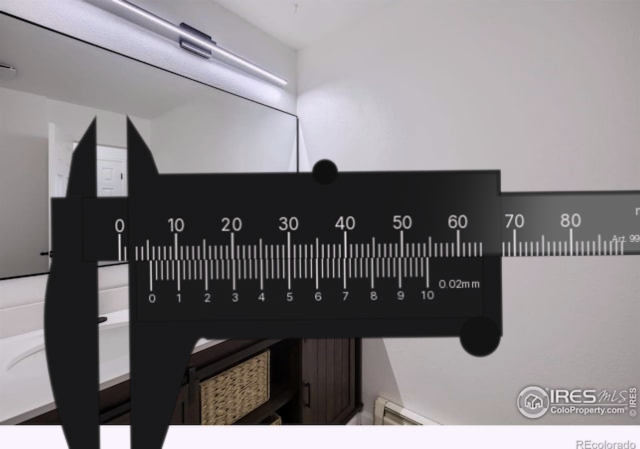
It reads value=5.5 unit=mm
